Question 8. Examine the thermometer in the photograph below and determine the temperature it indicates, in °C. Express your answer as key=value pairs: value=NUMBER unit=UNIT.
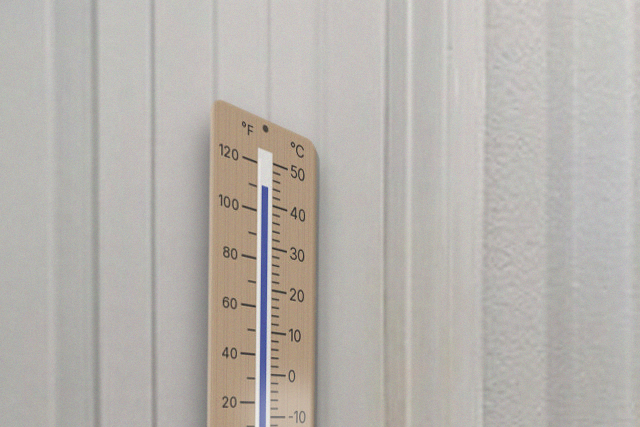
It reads value=44 unit=°C
